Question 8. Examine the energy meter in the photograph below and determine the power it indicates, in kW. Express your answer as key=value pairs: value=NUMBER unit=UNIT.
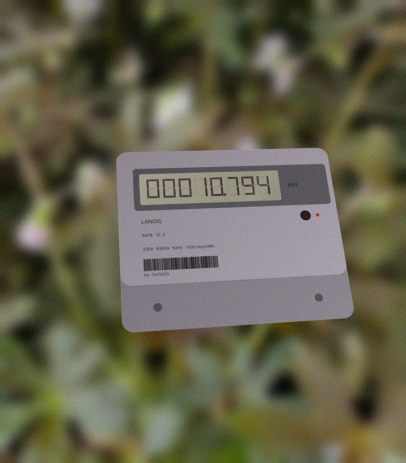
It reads value=10.794 unit=kW
